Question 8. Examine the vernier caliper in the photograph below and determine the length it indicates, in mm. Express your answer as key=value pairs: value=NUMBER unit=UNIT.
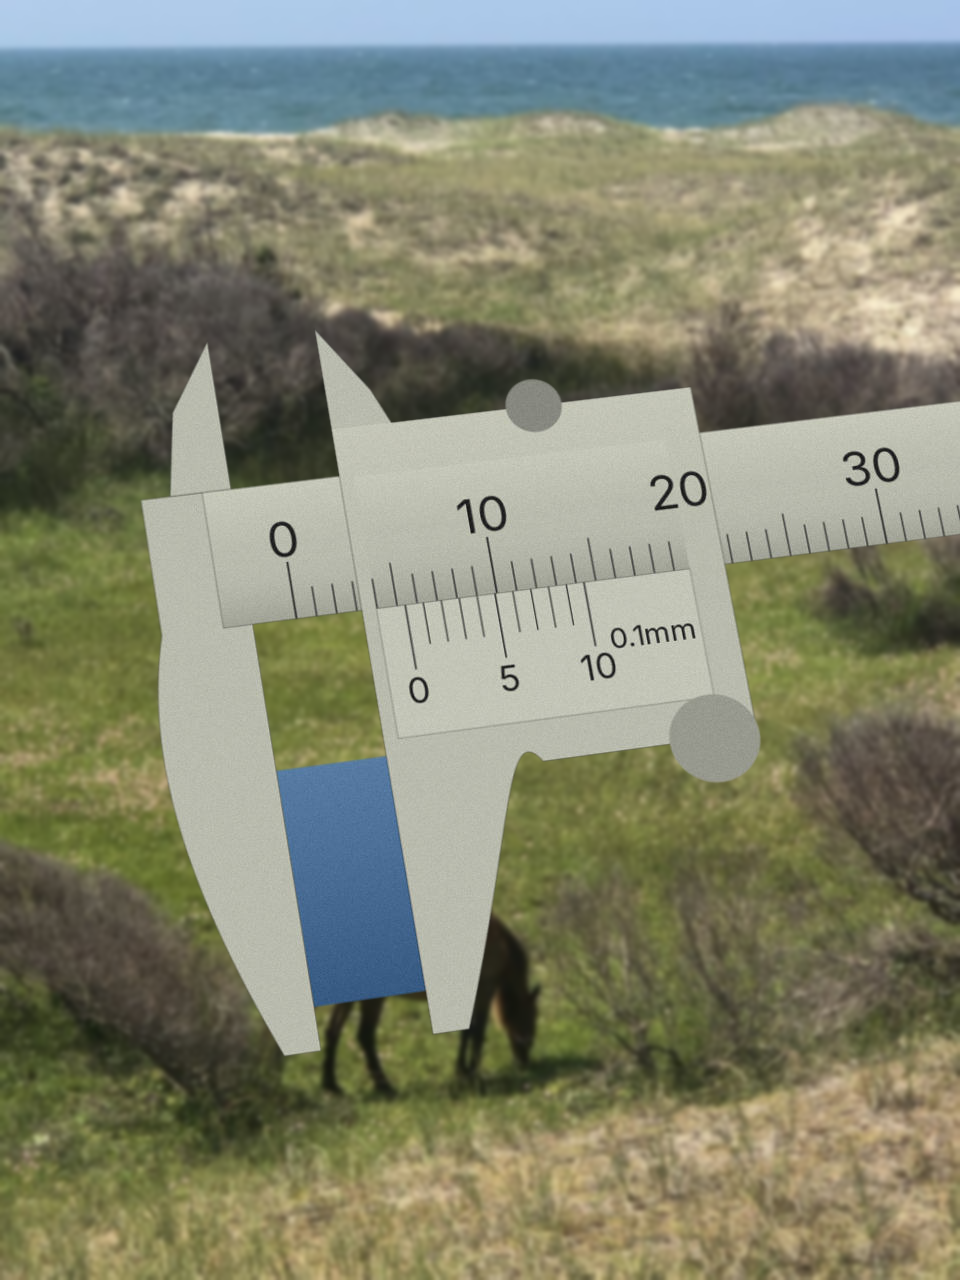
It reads value=5.4 unit=mm
